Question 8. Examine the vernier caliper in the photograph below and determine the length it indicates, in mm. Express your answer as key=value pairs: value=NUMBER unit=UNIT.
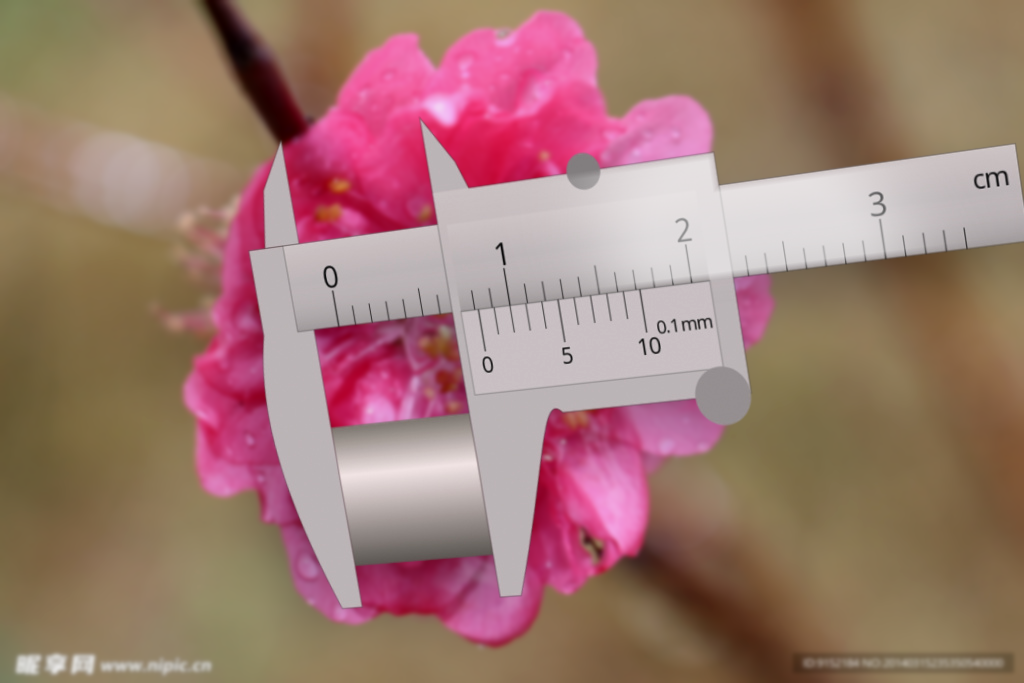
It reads value=8.2 unit=mm
